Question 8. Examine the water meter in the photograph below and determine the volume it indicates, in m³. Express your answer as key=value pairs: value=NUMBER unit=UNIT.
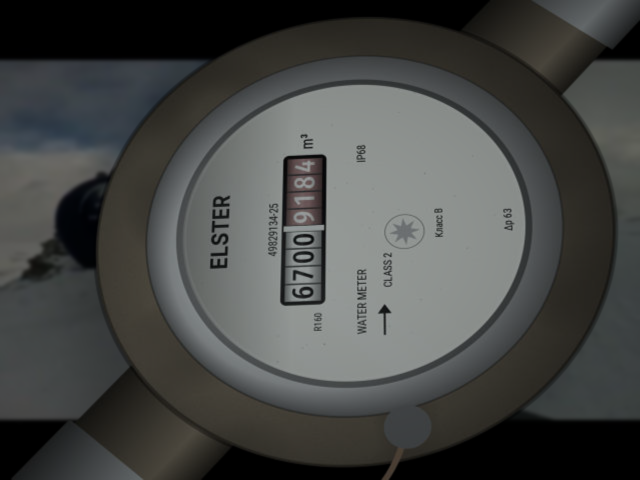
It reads value=6700.9184 unit=m³
